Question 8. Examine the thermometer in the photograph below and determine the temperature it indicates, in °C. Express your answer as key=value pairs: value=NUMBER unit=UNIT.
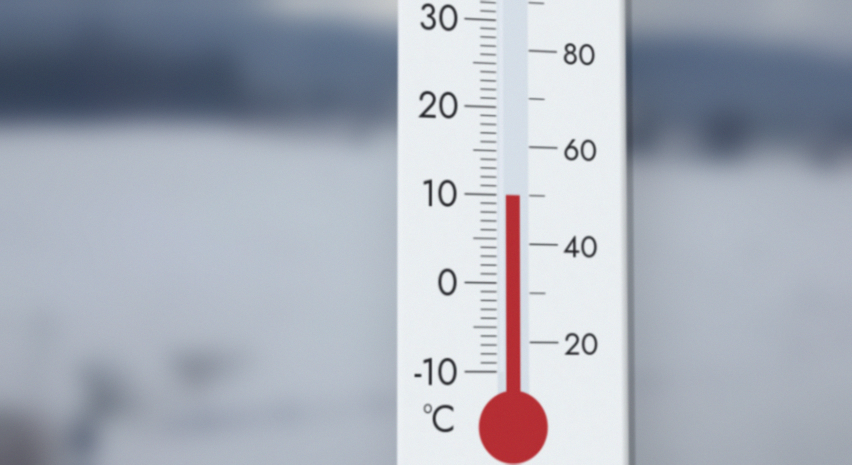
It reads value=10 unit=°C
